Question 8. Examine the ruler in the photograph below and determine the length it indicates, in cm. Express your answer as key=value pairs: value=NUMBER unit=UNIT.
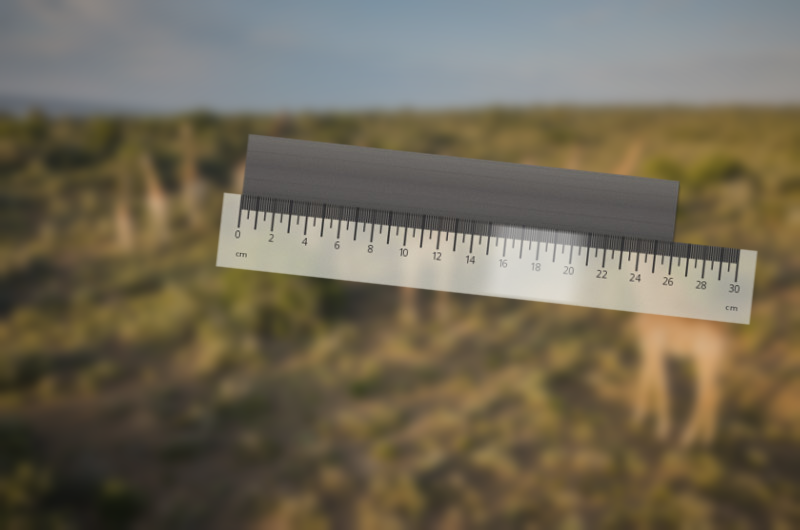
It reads value=26 unit=cm
